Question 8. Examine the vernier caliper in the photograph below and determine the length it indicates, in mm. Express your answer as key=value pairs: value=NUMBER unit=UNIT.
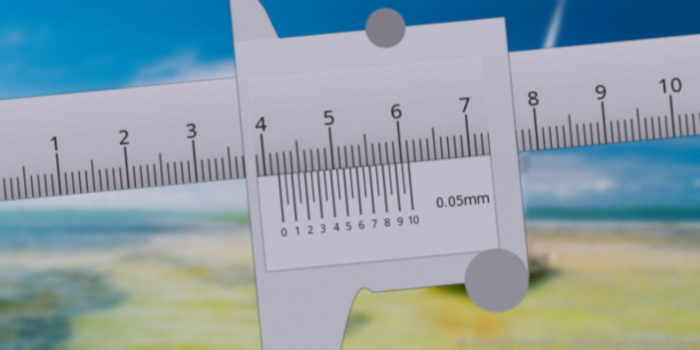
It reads value=42.0 unit=mm
